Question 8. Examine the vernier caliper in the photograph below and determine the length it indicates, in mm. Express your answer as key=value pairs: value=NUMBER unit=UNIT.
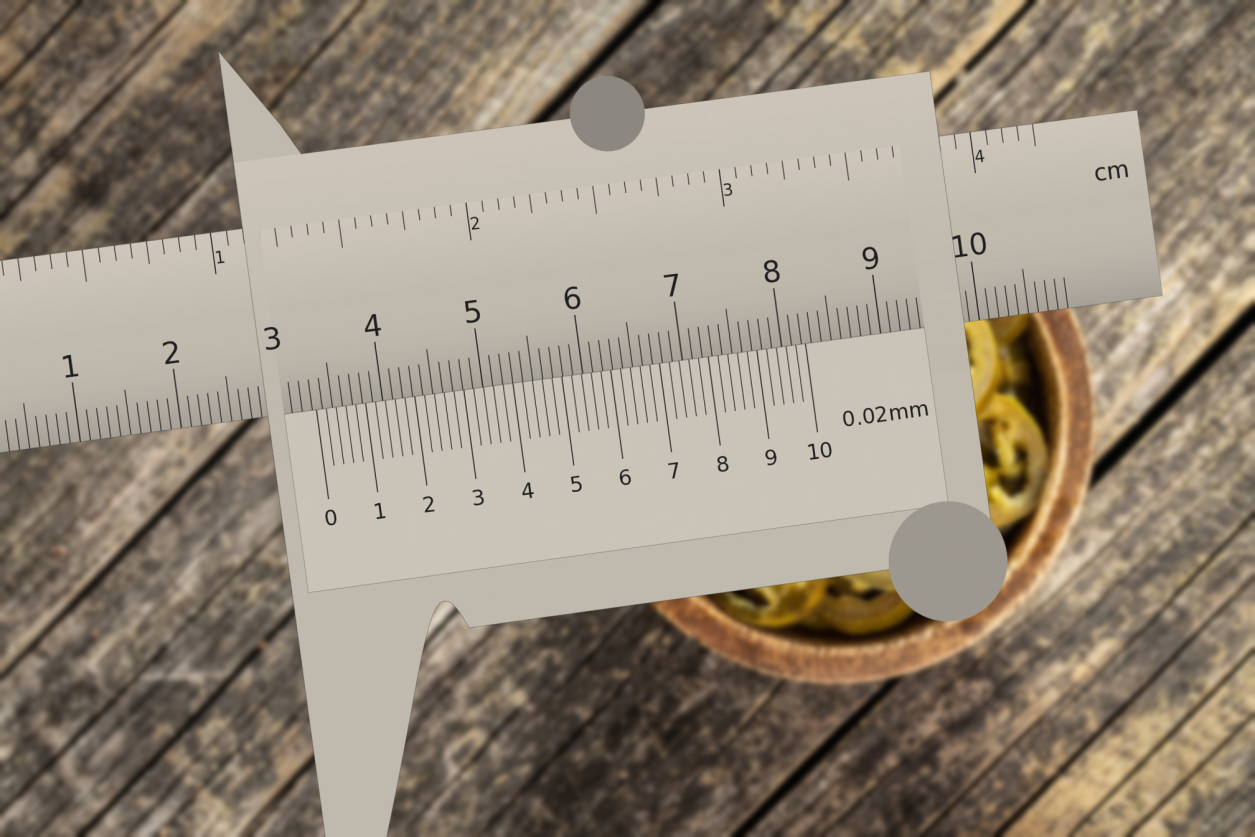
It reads value=33.4 unit=mm
